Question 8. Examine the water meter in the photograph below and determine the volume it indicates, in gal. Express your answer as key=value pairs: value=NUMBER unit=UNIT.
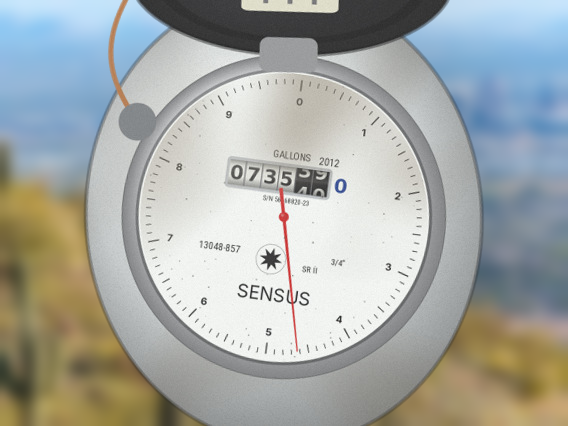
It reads value=735394.6 unit=gal
